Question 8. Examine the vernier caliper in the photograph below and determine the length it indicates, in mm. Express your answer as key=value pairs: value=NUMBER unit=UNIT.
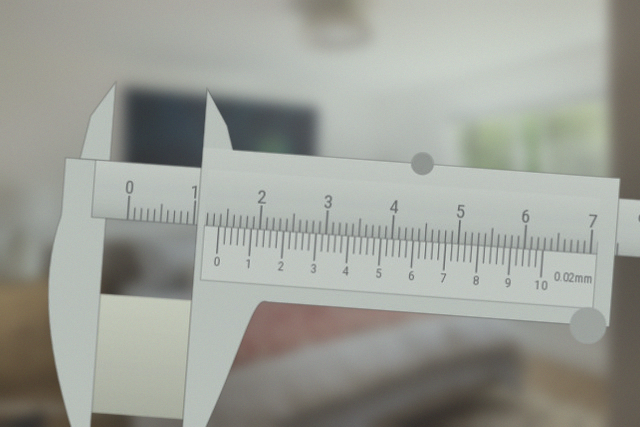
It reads value=13.8 unit=mm
